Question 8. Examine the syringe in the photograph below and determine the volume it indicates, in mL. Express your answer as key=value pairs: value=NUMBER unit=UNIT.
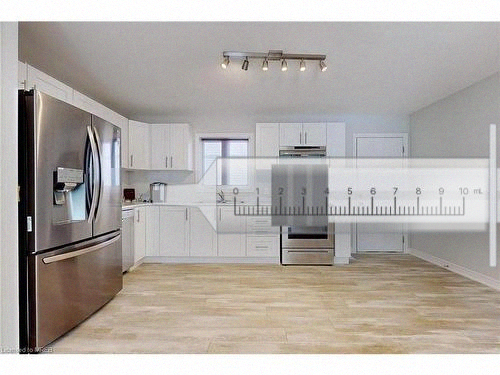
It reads value=1.6 unit=mL
